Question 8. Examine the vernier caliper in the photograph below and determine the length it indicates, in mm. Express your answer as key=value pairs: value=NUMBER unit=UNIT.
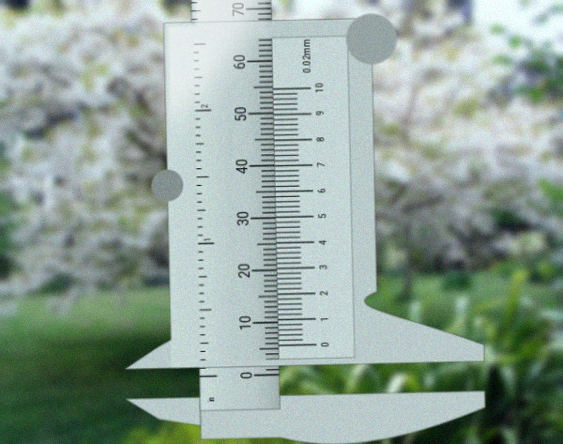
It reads value=5.6 unit=mm
